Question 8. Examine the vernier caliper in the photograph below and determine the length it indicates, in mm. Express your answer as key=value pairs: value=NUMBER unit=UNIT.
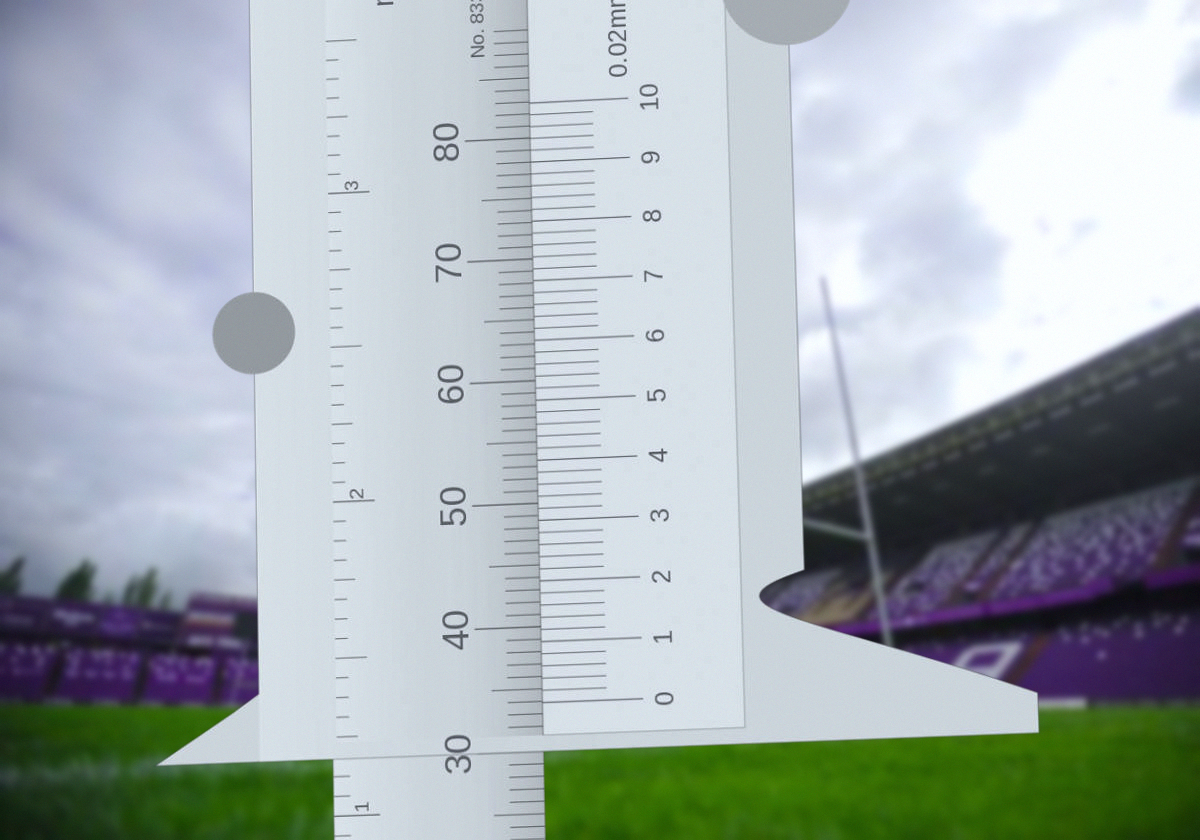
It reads value=33.9 unit=mm
